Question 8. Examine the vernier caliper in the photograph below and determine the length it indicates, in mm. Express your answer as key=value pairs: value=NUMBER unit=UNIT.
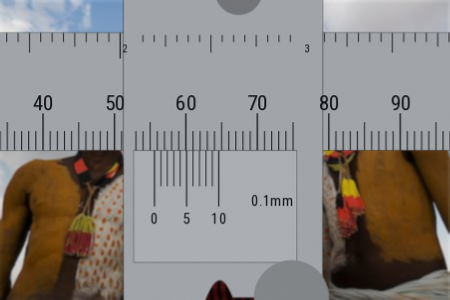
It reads value=55.6 unit=mm
